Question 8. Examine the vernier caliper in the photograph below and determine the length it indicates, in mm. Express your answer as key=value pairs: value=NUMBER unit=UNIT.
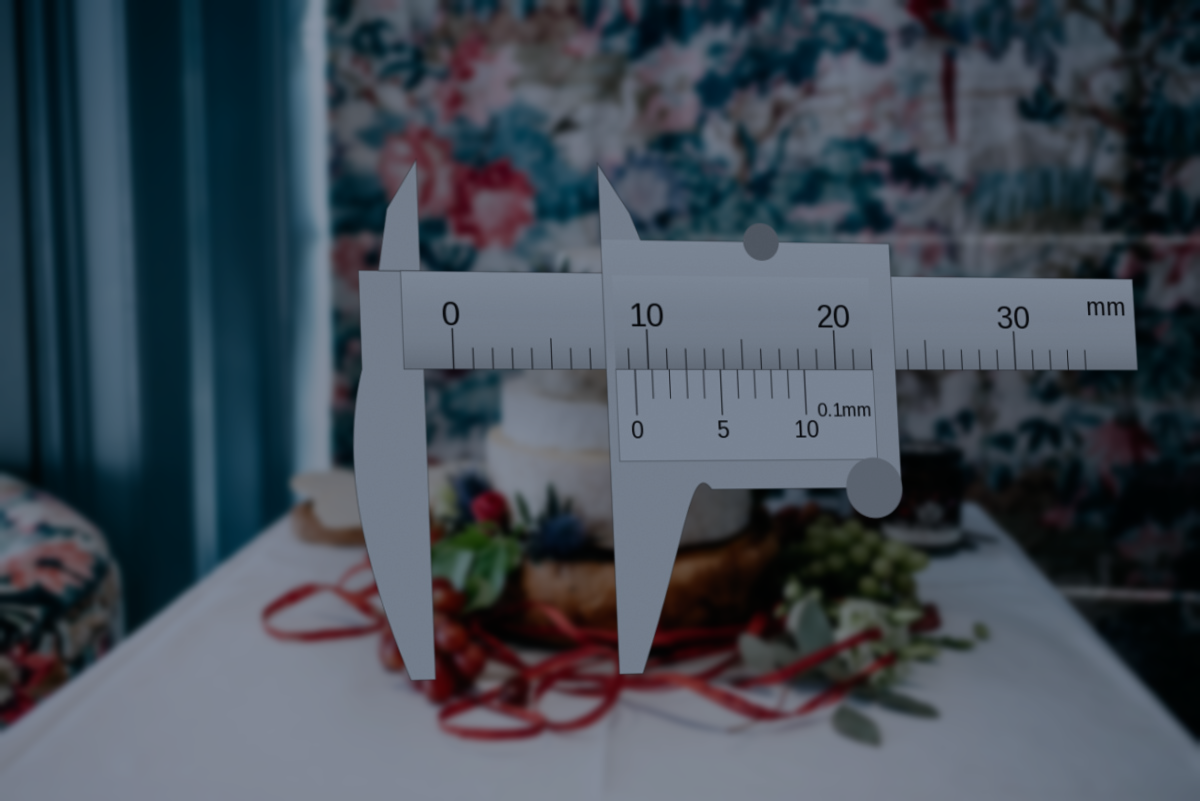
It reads value=9.3 unit=mm
